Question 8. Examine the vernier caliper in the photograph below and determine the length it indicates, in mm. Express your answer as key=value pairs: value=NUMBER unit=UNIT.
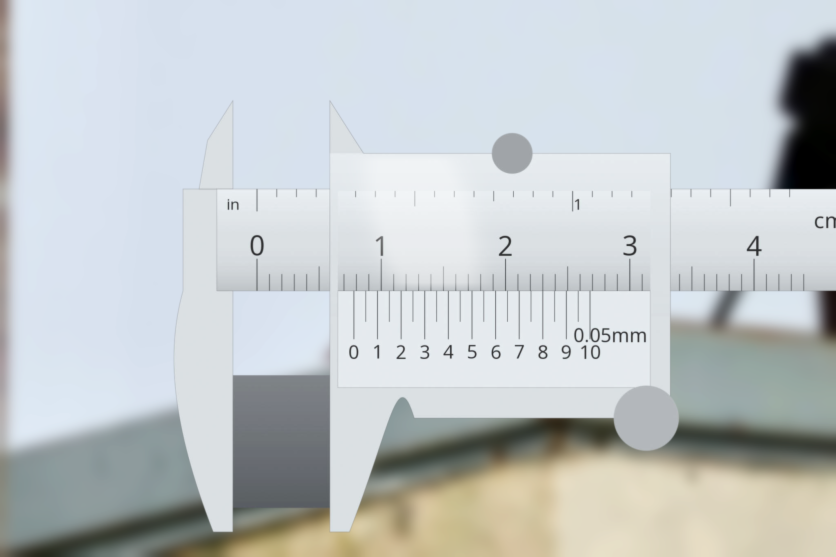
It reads value=7.8 unit=mm
